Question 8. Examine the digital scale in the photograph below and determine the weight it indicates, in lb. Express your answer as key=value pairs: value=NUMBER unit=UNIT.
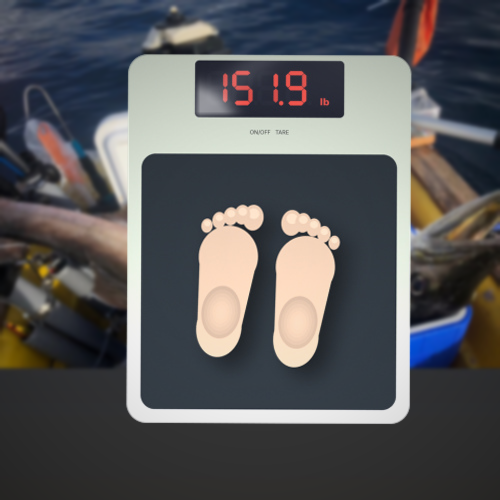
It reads value=151.9 unit=lb
